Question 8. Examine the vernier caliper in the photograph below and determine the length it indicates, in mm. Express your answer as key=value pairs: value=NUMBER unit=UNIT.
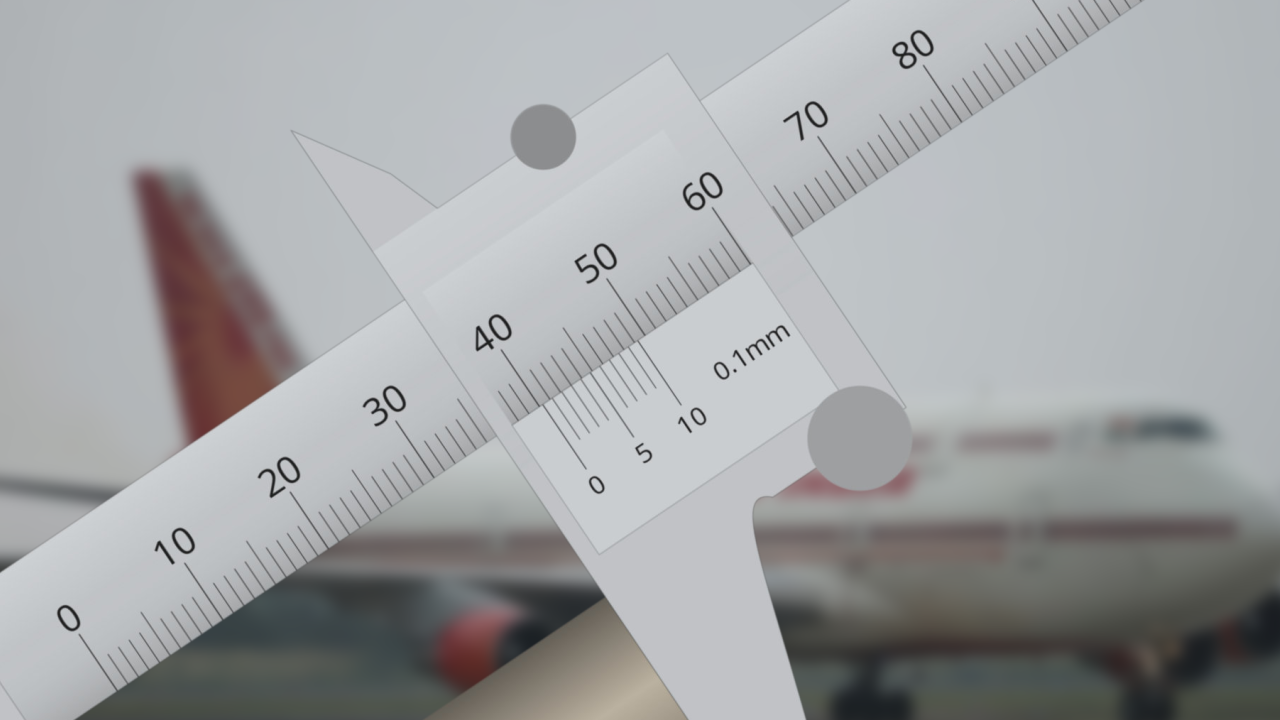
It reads value=40.3 unit=mm
